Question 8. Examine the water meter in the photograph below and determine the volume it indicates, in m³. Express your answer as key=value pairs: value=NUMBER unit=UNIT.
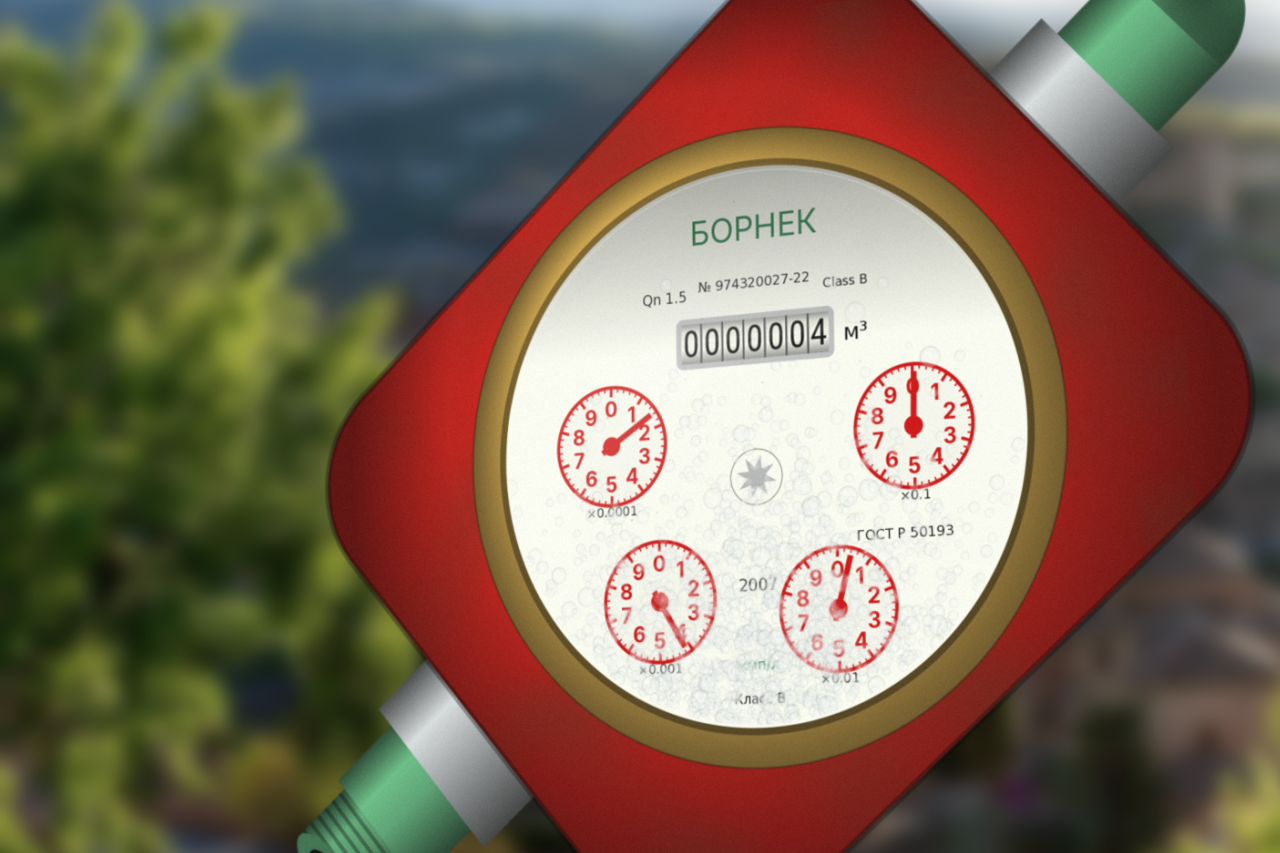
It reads value=4.0041 unit=m³
